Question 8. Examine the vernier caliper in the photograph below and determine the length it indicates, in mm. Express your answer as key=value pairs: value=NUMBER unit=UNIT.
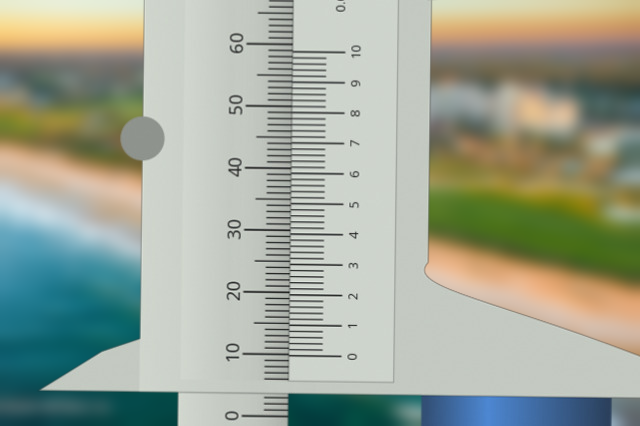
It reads value=9.8 unit=mm
